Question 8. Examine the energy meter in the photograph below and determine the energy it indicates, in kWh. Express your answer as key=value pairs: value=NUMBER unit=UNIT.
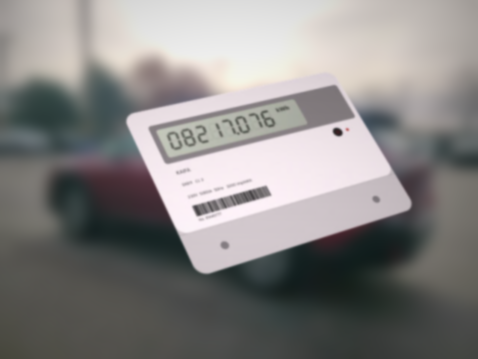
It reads value=8217.076 unit=kWh
